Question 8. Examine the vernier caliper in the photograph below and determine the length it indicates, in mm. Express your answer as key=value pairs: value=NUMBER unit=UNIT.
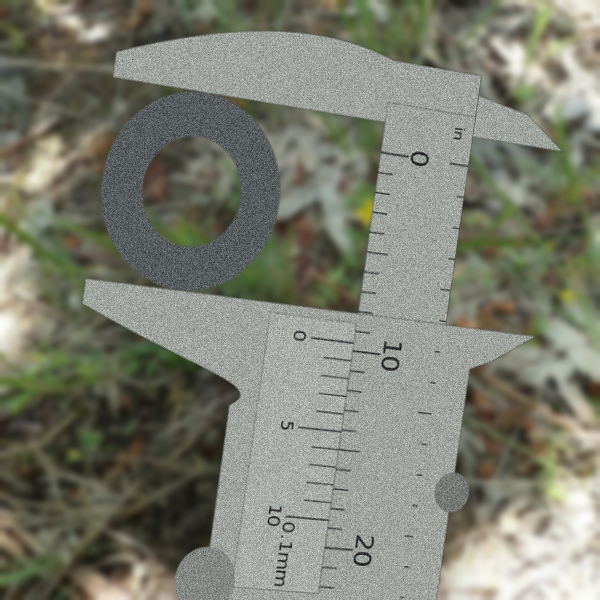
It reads value=9.6 unit=mm
